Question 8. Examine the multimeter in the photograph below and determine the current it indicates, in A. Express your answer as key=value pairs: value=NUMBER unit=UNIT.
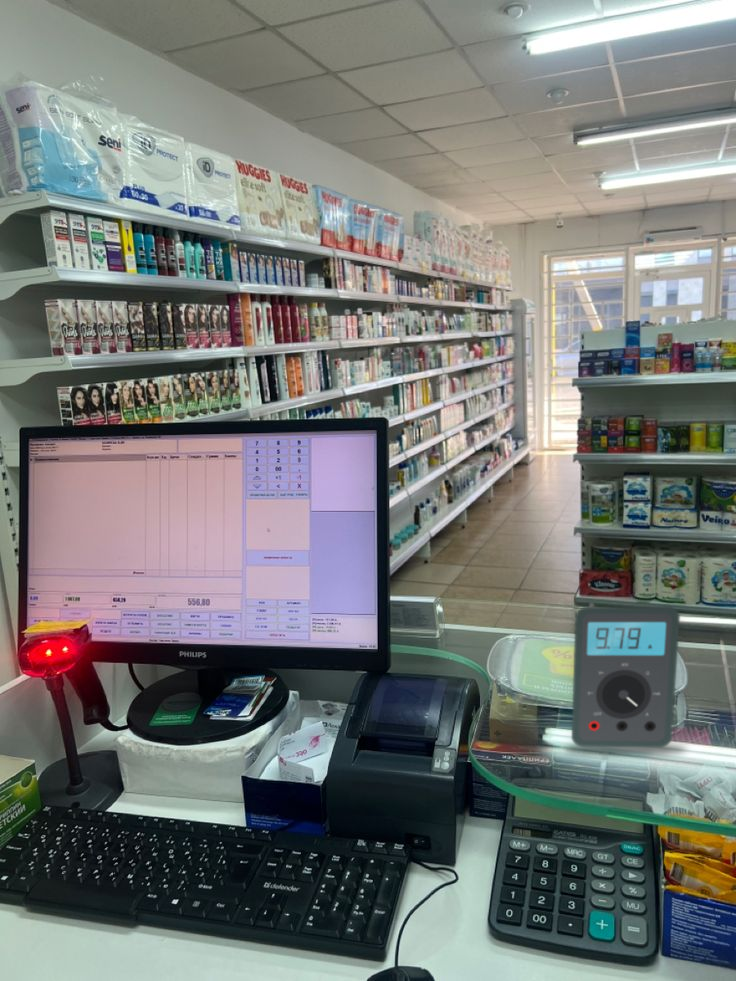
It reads value=9.79 unit=A
